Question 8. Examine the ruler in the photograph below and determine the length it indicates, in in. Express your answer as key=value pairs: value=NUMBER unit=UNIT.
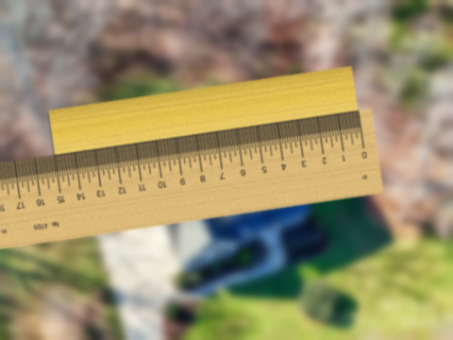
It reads value=15 unit=in
